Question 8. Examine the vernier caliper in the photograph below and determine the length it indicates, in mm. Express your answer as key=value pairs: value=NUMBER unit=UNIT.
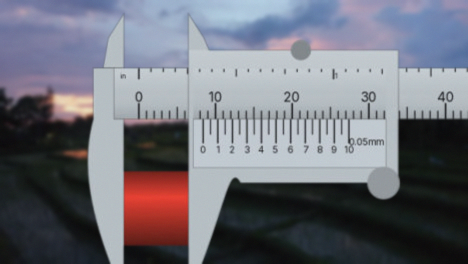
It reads value=8.4 unit=mm
